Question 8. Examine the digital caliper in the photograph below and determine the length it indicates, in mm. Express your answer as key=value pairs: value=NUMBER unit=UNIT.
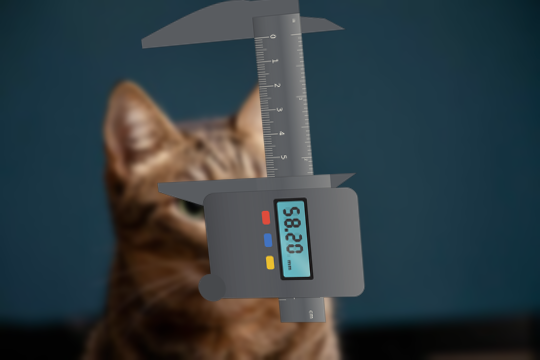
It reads value=58.20 unit=mm
